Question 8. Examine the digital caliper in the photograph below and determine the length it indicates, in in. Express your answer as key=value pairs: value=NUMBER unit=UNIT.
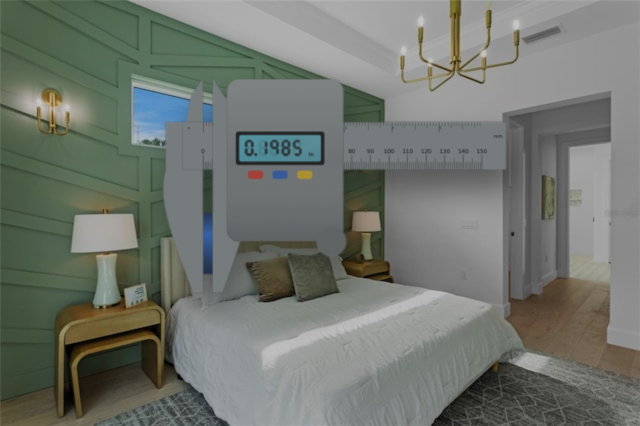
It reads value=0.1985 unit=in
